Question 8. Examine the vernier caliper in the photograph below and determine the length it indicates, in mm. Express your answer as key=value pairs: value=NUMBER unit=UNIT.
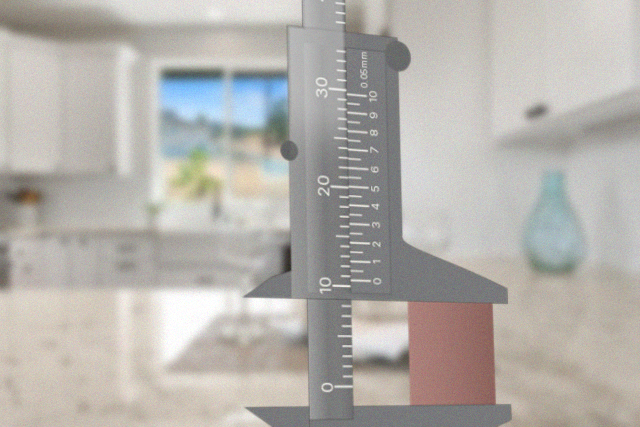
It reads value=10.6 unit=mm
